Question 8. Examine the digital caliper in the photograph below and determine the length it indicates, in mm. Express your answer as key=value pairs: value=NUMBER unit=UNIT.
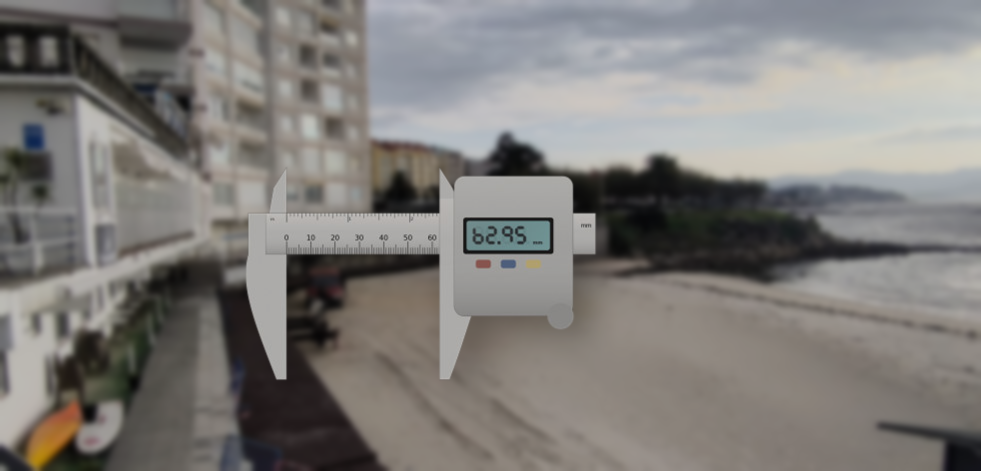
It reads value=62.95 unit=mm
